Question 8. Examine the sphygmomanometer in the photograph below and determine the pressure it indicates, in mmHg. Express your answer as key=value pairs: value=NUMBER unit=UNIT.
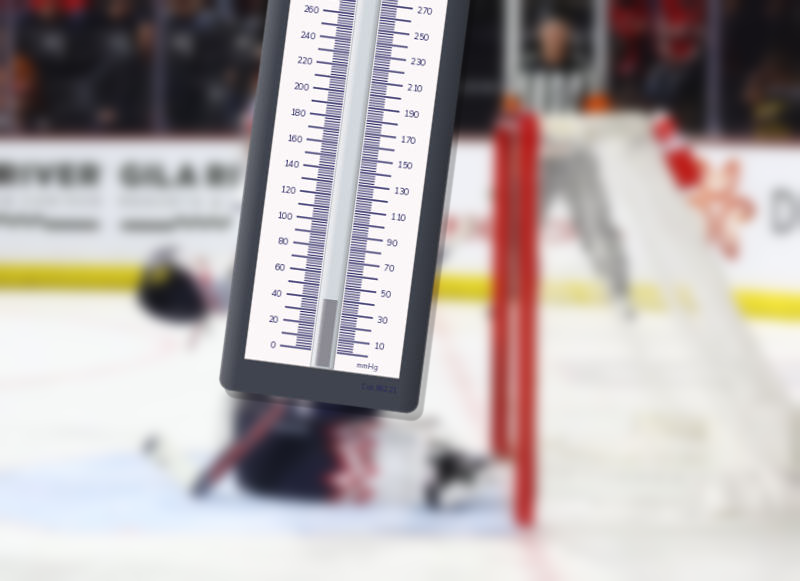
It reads value=40 unit=mmHg
